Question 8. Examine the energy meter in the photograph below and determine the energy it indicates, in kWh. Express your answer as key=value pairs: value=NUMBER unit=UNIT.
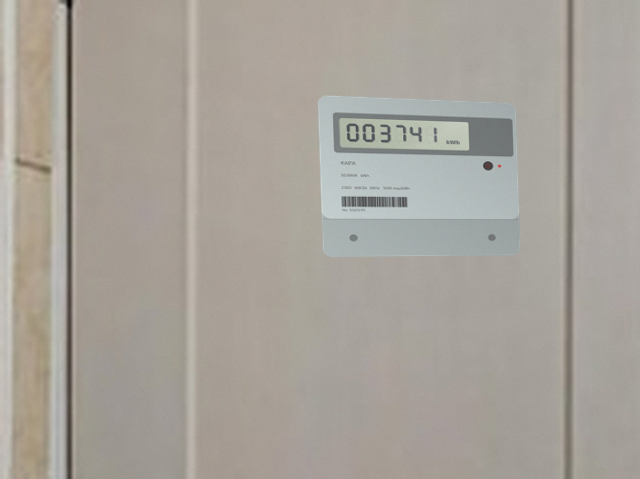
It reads value=3741 unit=kWh
